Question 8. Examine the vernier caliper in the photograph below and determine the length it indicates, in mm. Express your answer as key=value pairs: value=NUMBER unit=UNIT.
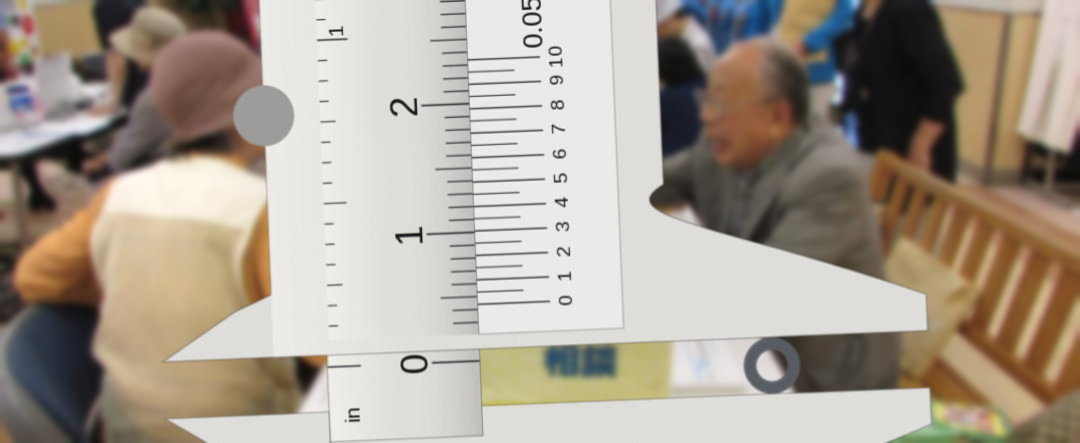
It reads value=4.4 unit=mm
